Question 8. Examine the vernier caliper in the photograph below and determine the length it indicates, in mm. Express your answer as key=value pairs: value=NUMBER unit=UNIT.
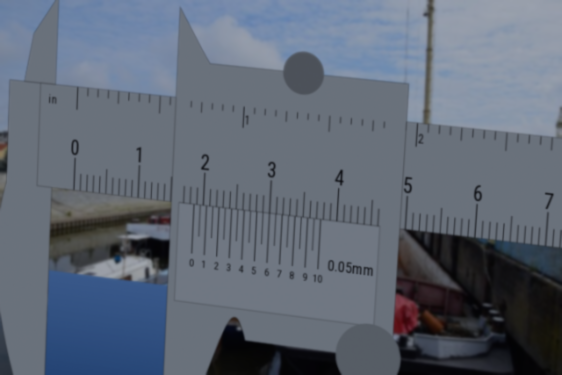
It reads value=18.6 unit=mm
